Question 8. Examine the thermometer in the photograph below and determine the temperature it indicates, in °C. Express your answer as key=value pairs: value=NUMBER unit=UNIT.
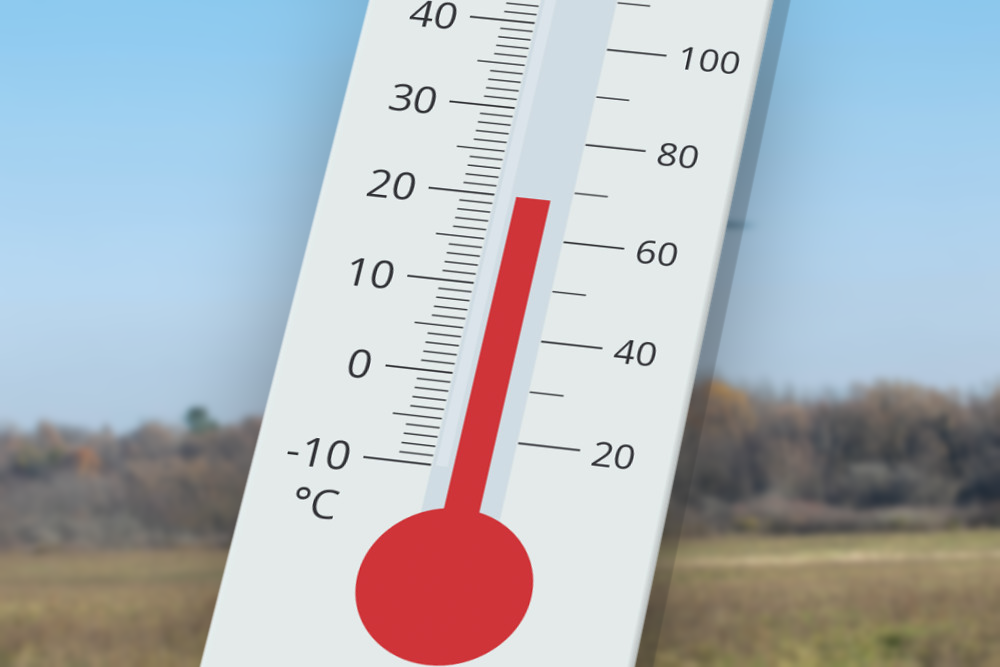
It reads value=20 unit=°C
